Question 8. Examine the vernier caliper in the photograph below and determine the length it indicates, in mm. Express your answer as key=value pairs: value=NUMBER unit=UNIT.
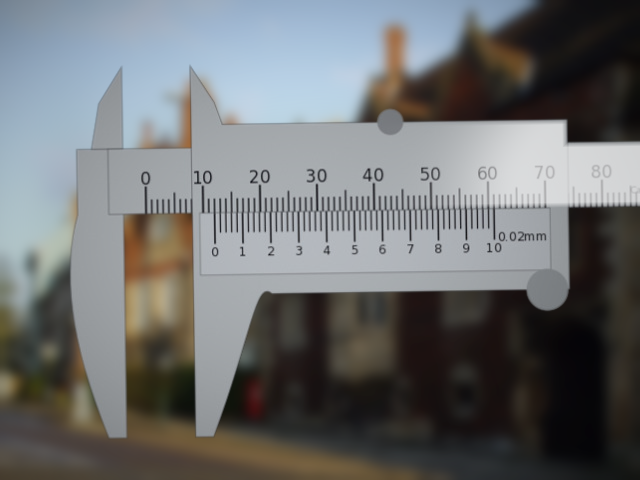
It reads value=12.0 unit=mm
